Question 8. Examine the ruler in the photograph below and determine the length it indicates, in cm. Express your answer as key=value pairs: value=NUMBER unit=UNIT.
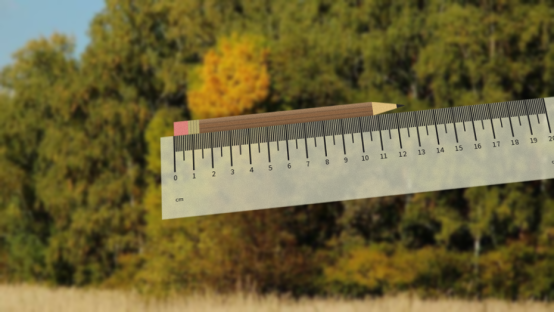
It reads value=12.5 unit=cm
